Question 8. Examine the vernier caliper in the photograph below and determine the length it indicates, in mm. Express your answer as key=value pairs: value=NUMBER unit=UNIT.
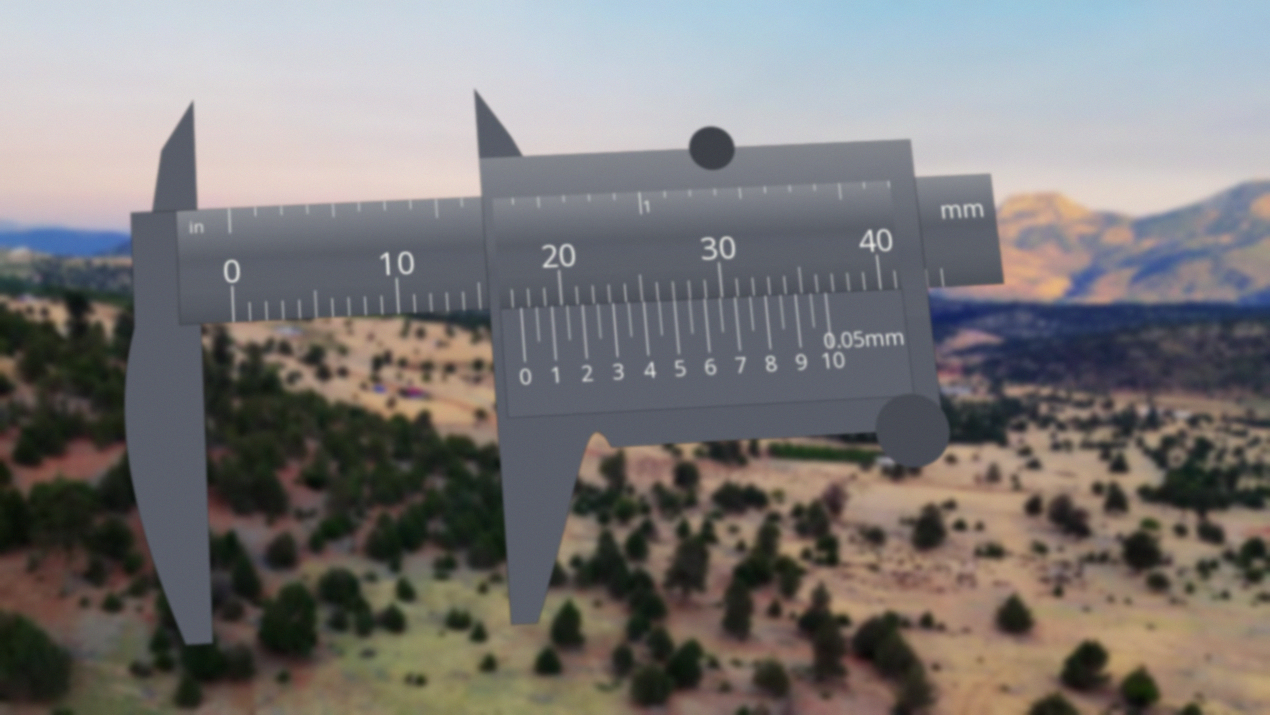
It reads value=17.5 unit=mm
